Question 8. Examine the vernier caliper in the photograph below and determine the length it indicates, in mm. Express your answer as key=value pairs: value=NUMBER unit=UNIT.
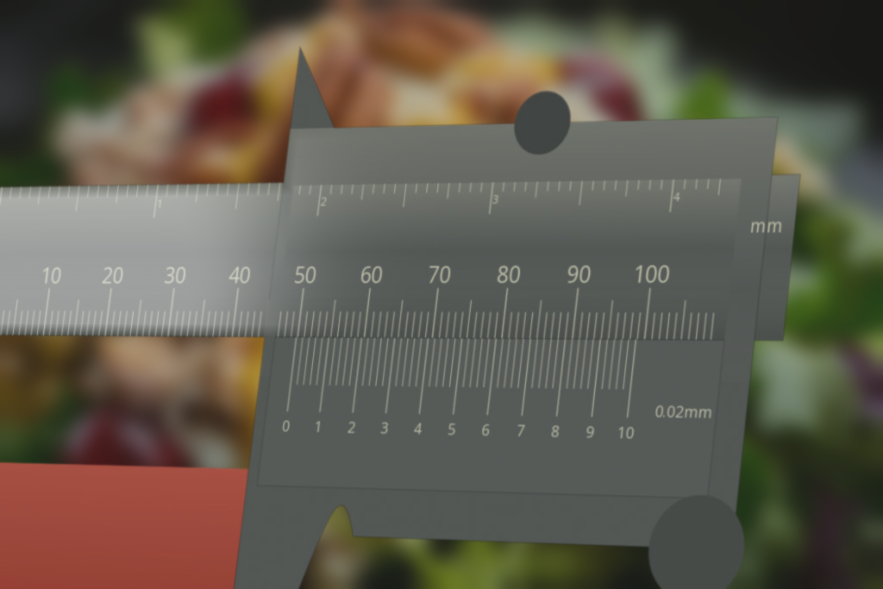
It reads value=49.8 unit=mm
